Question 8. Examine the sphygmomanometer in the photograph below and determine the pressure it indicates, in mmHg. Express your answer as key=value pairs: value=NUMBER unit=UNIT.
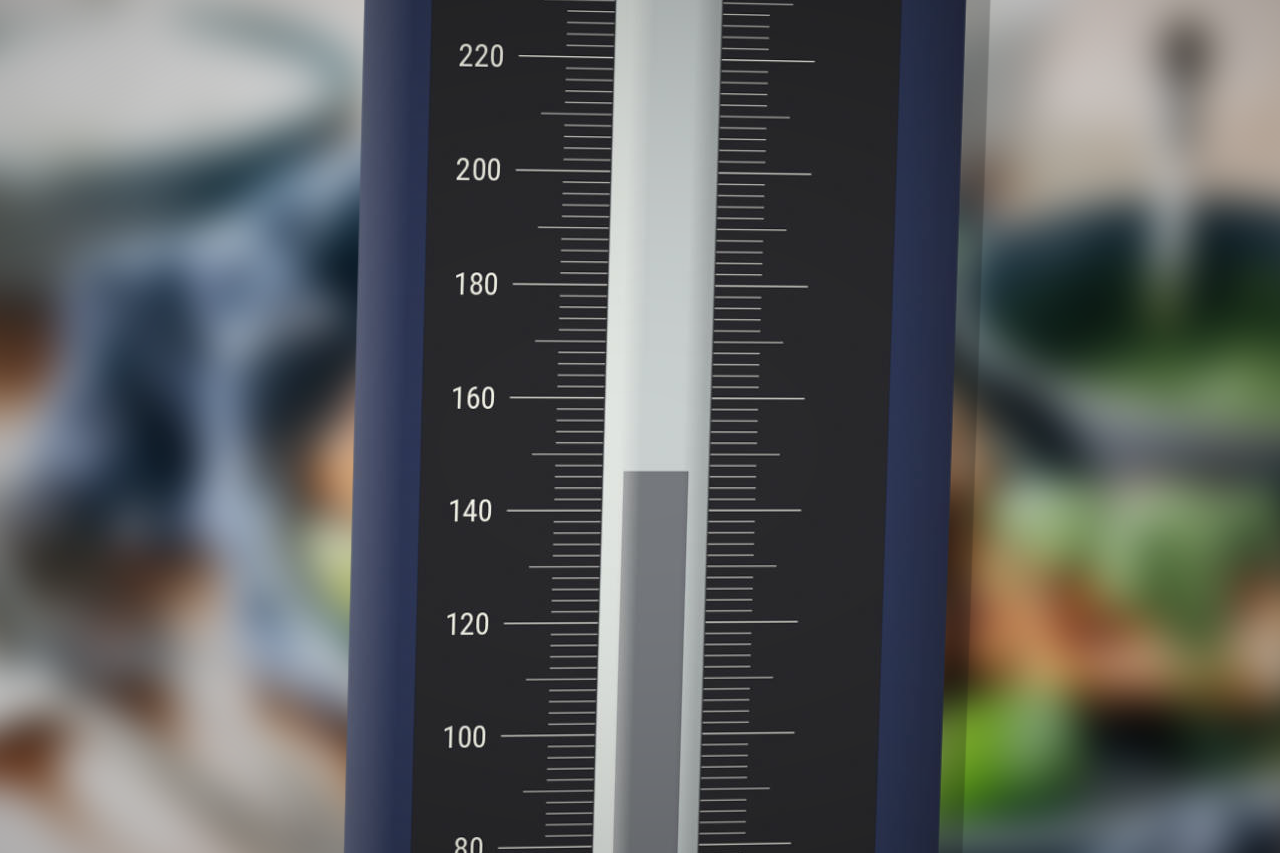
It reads value=147 unit=mmHg
